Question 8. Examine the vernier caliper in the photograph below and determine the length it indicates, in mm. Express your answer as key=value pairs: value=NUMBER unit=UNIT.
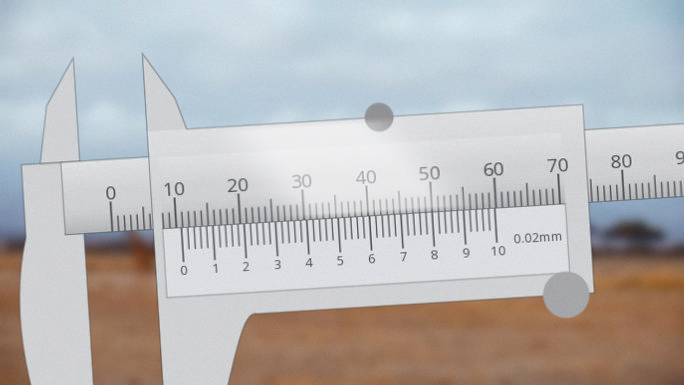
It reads value=10.8 unit=mm
